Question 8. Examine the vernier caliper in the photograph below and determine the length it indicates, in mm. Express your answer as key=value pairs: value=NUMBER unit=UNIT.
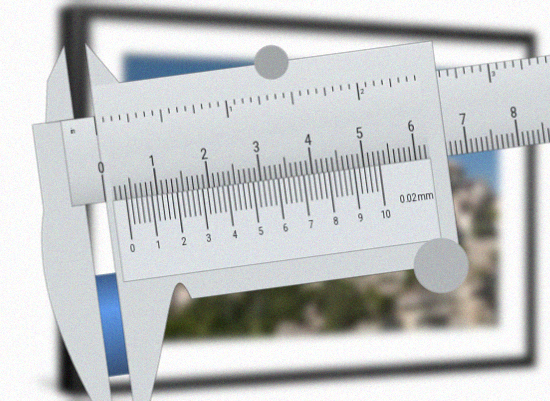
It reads value=4.0 unit=mm
